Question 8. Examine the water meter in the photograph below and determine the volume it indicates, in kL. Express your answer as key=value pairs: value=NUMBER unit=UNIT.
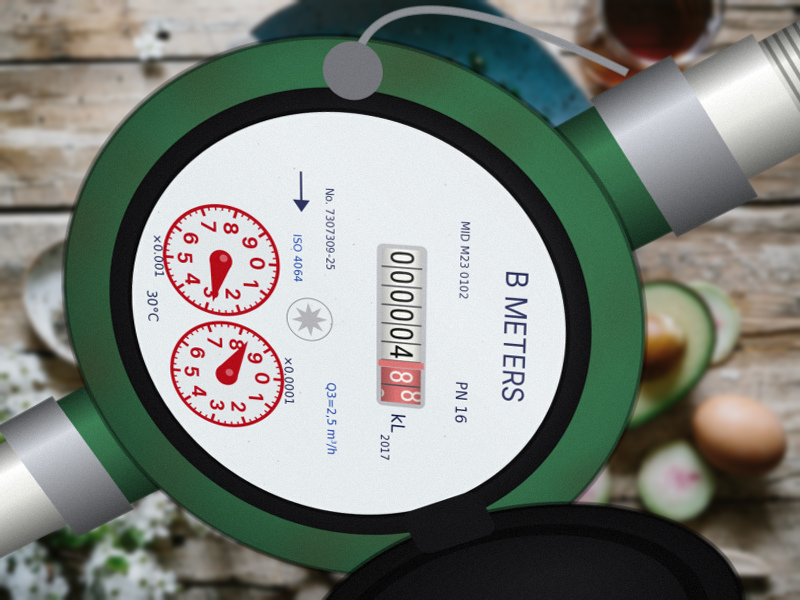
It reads value=4.8828 unit=kL
